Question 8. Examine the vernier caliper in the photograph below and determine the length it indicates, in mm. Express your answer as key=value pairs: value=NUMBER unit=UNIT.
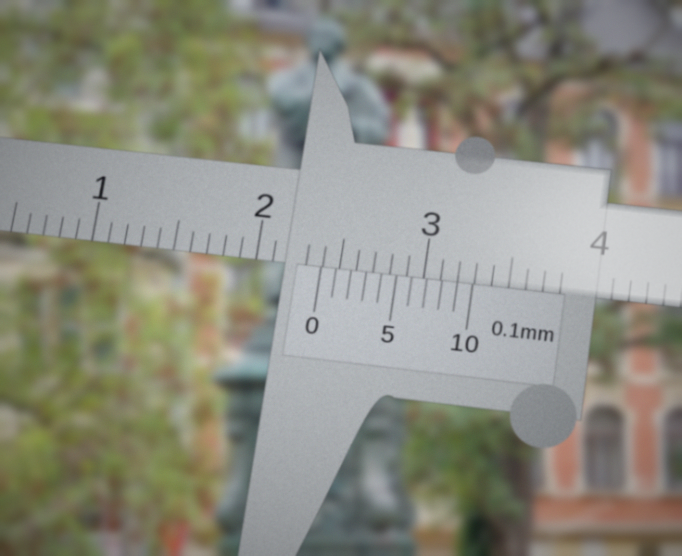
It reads value=23.9 unit=mm
